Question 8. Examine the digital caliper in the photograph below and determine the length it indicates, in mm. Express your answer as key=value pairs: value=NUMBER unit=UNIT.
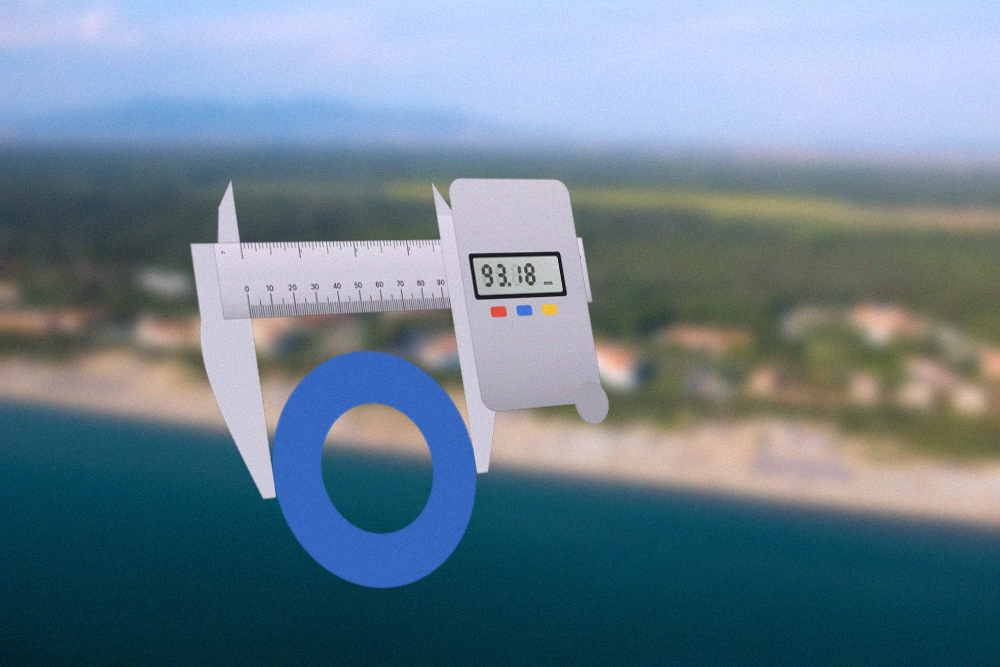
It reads value=93.18 unit=mm
